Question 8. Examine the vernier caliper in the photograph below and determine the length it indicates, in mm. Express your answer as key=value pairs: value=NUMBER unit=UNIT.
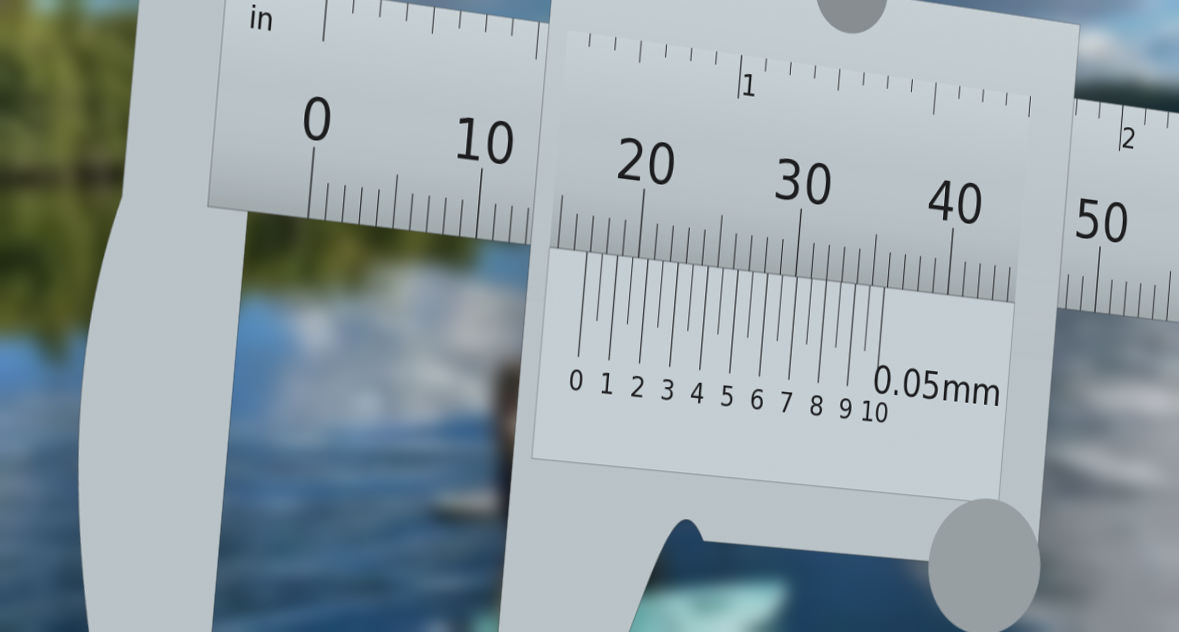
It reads value=16.8 unit=mm
